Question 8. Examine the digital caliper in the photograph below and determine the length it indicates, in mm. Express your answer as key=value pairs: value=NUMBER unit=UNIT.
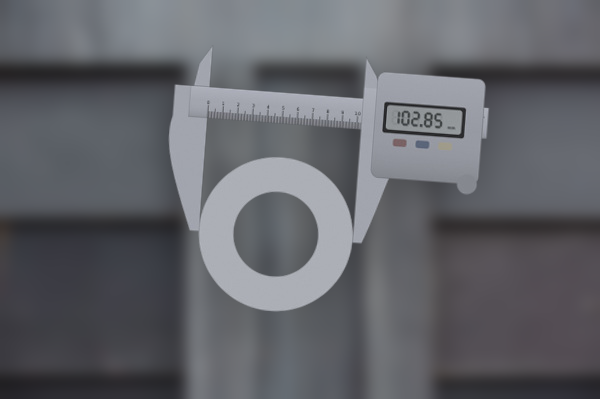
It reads value=102.85 unit=mm
